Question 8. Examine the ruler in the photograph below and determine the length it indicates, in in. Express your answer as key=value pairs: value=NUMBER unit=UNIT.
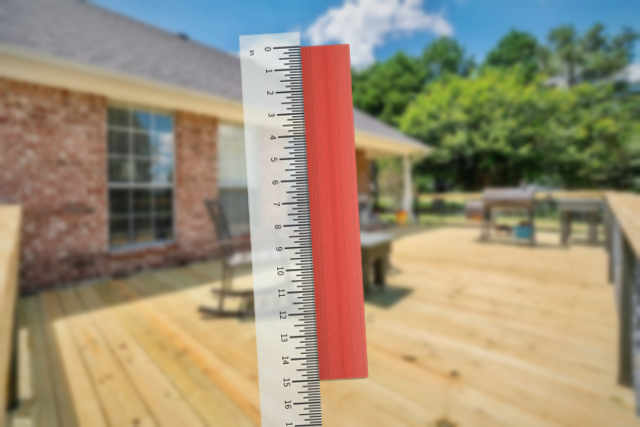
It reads value=15 unit=in
